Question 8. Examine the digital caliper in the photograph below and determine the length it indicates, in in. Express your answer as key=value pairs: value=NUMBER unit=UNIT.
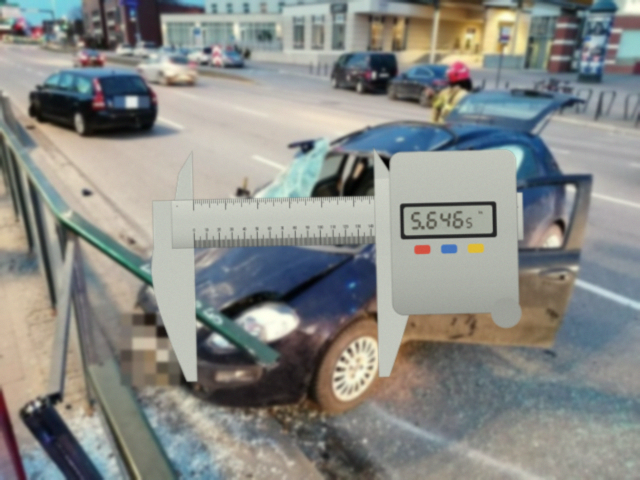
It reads value=5.6465 unit=in
